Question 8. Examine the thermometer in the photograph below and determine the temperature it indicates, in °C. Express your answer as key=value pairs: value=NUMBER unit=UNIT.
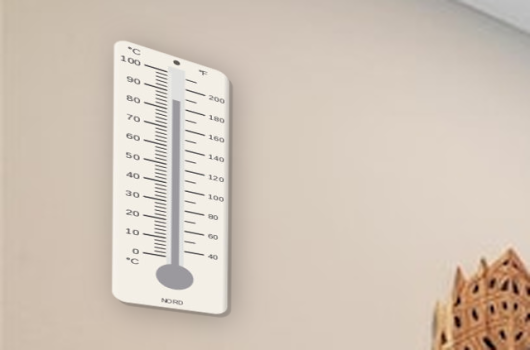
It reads value=86 unit=°C
